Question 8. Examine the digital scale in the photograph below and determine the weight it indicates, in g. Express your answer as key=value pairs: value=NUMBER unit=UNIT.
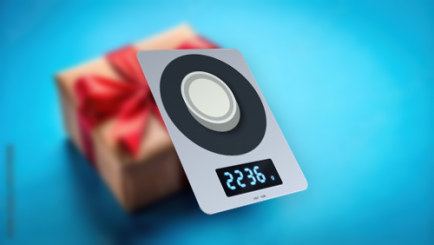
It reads value=2236 unit=g
